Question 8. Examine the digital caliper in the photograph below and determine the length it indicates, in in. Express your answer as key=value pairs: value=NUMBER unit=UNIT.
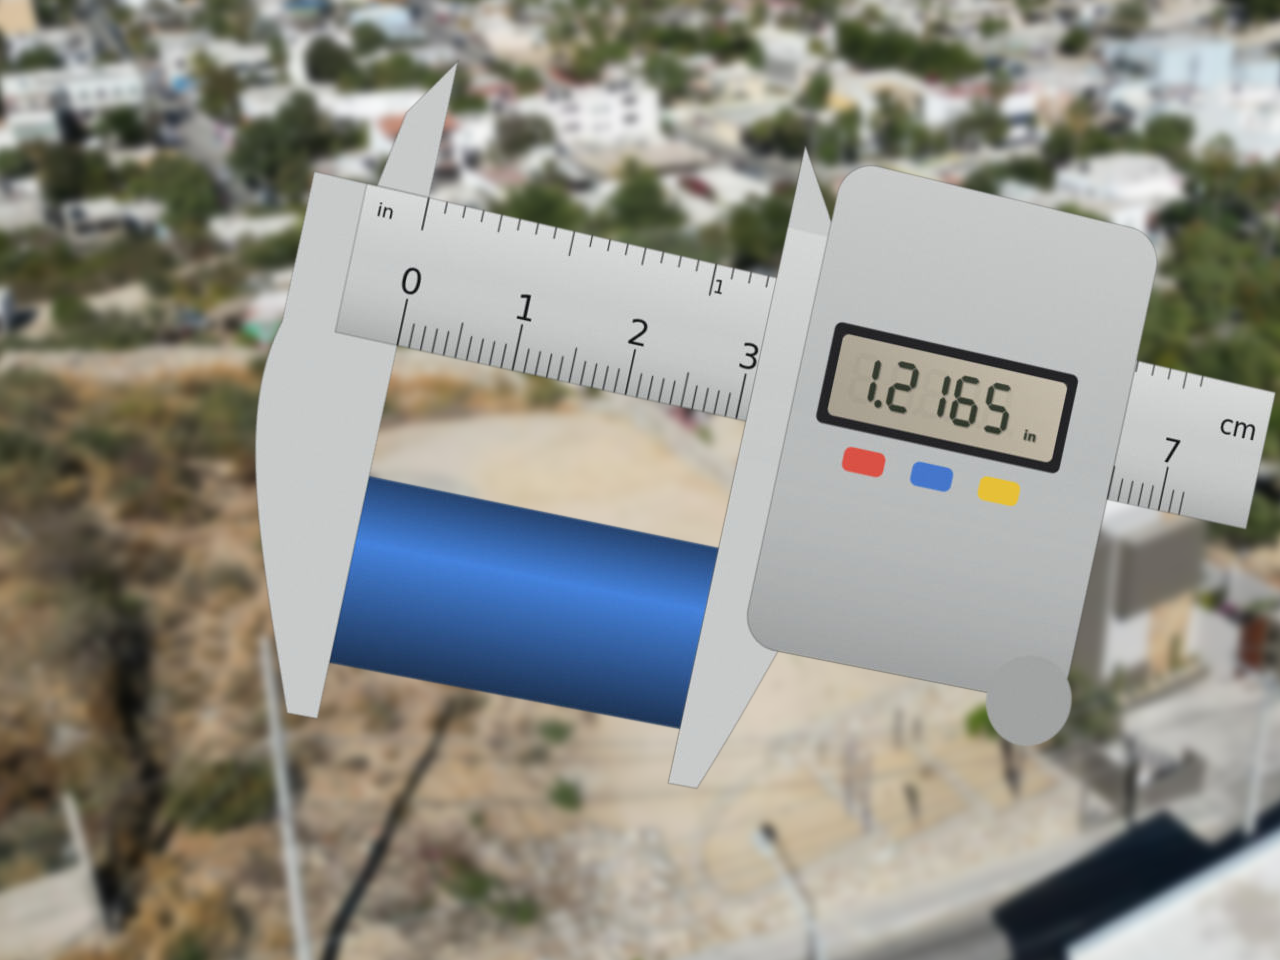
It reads value=1.2165 unit=in
